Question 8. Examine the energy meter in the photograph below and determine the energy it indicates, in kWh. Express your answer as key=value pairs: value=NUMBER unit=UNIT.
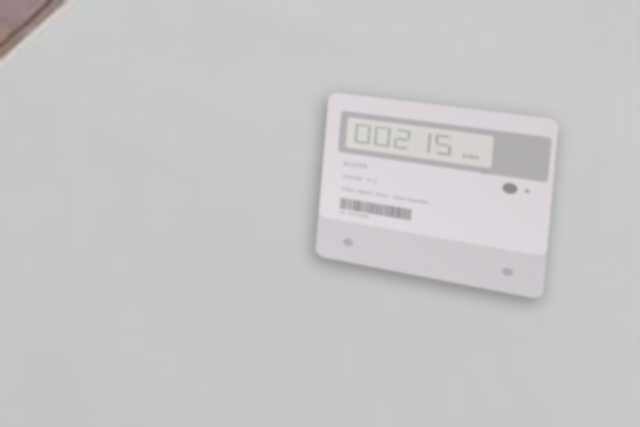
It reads value=215 unit=kWh
